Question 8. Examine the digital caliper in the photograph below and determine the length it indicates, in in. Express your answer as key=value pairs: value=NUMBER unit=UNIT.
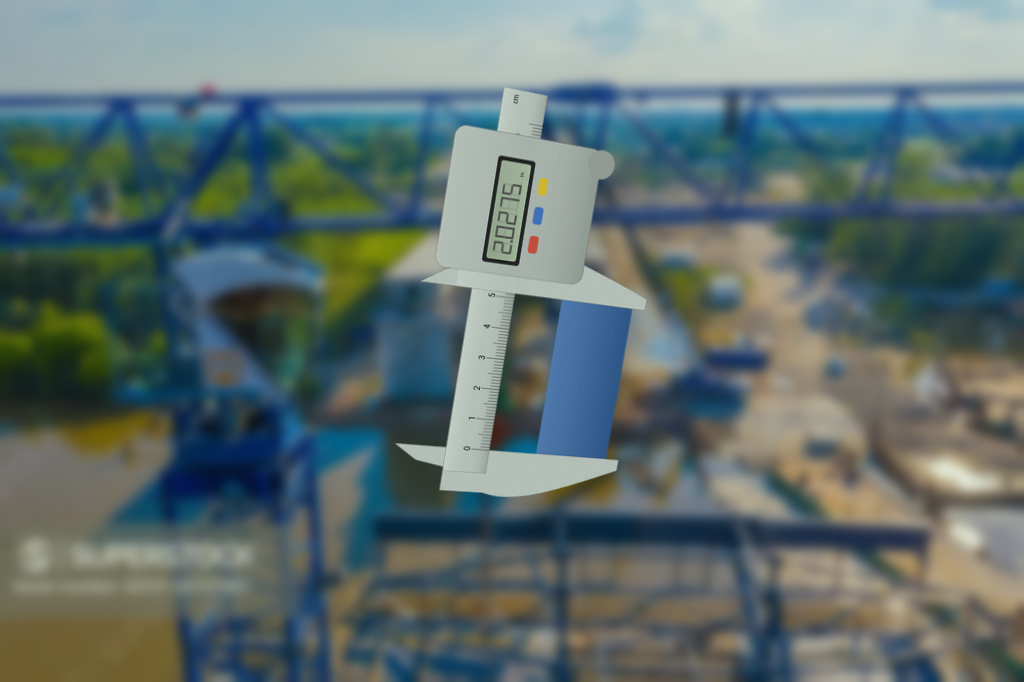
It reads value=2.0275 unit=in
